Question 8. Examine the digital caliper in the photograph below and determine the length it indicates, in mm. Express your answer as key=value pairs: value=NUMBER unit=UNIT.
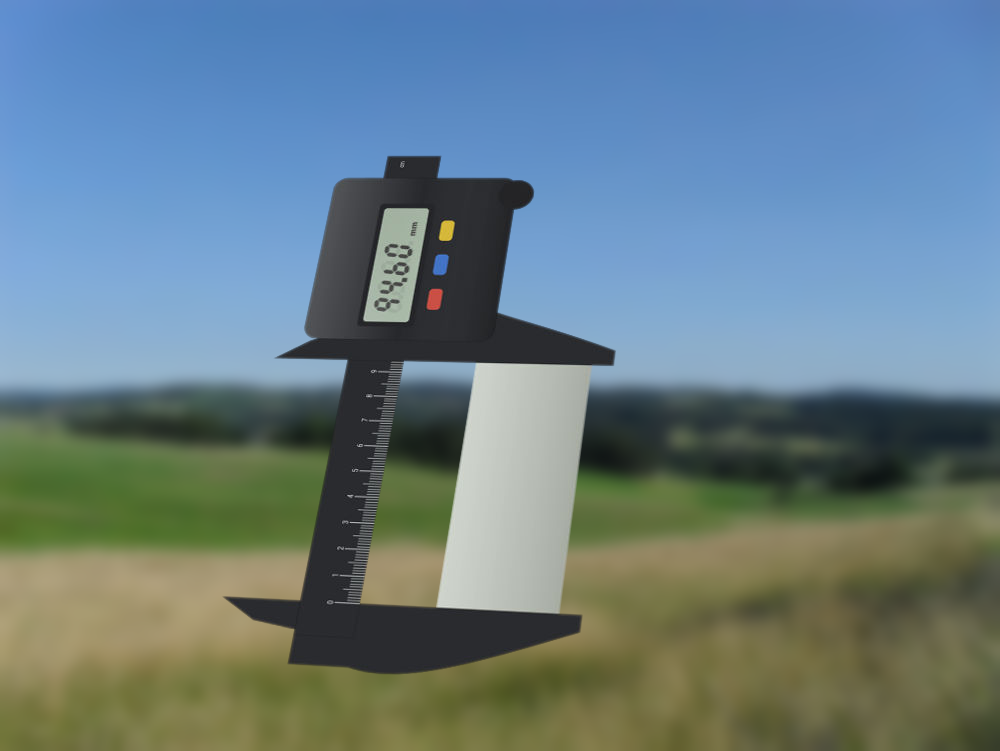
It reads value=94.60 unit=mm
